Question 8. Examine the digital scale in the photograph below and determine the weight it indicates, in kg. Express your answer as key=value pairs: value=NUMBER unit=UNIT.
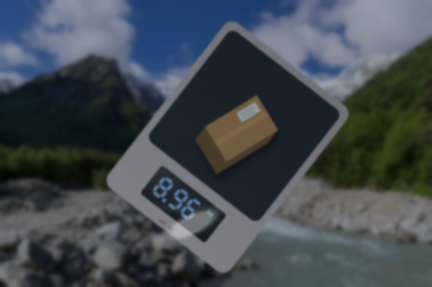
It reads value=8.96 unit=kg
